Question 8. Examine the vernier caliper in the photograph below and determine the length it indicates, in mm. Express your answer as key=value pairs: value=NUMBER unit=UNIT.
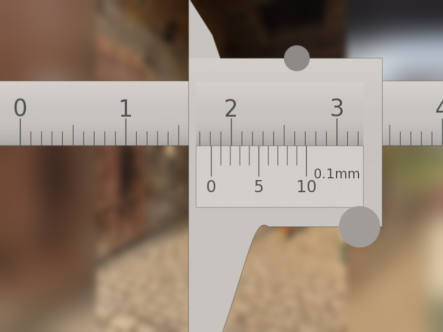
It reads value=18.1 unit=mm
